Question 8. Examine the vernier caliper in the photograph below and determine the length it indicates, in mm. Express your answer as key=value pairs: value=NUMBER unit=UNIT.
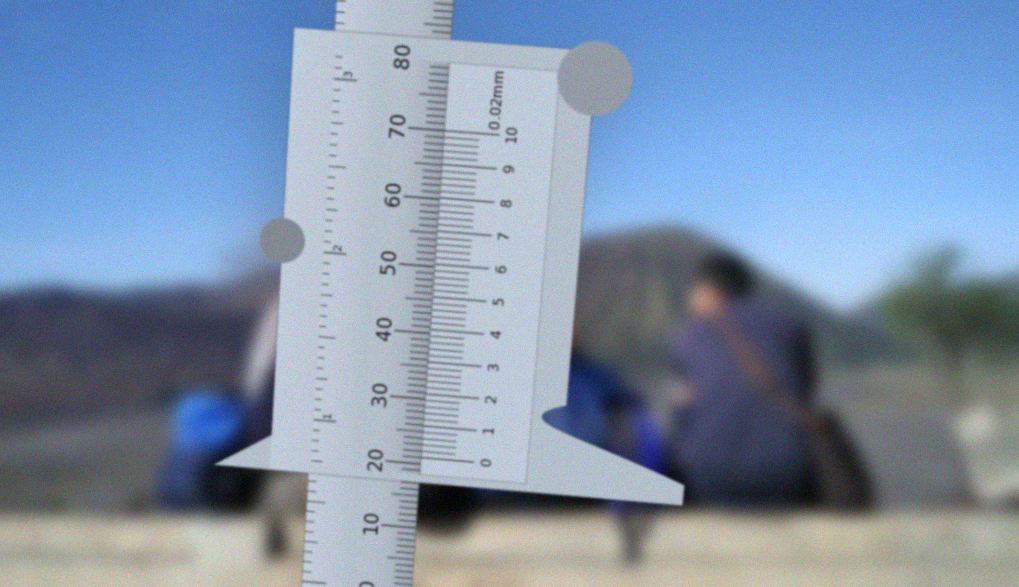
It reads value=21.0 unit=mm
